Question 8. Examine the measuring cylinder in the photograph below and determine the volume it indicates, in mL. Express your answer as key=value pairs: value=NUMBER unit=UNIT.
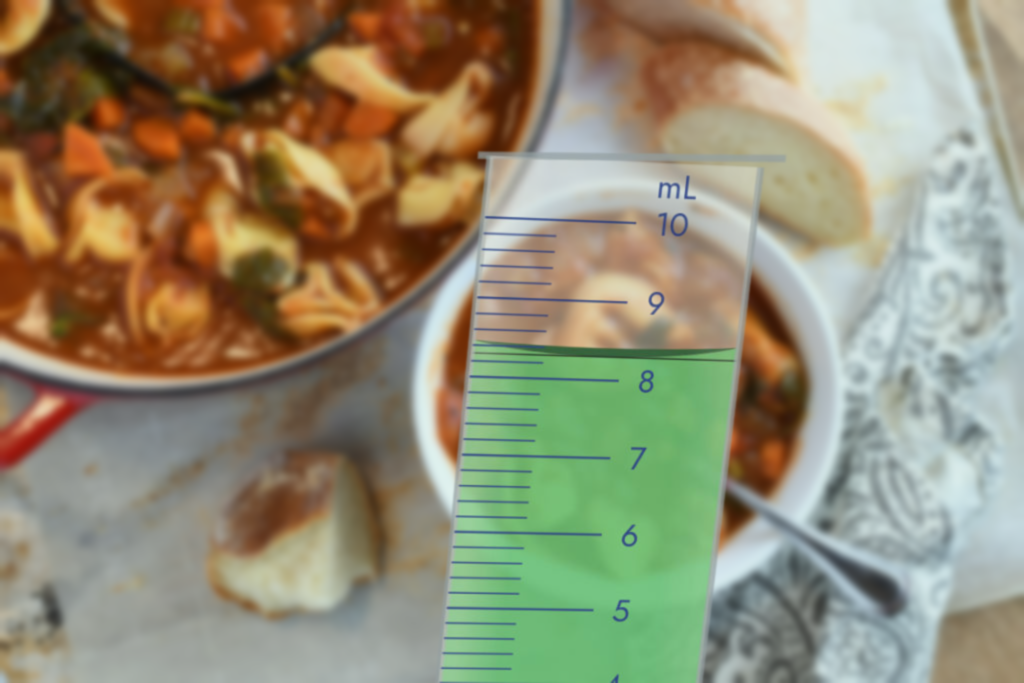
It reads value=8.3 unit=mL
